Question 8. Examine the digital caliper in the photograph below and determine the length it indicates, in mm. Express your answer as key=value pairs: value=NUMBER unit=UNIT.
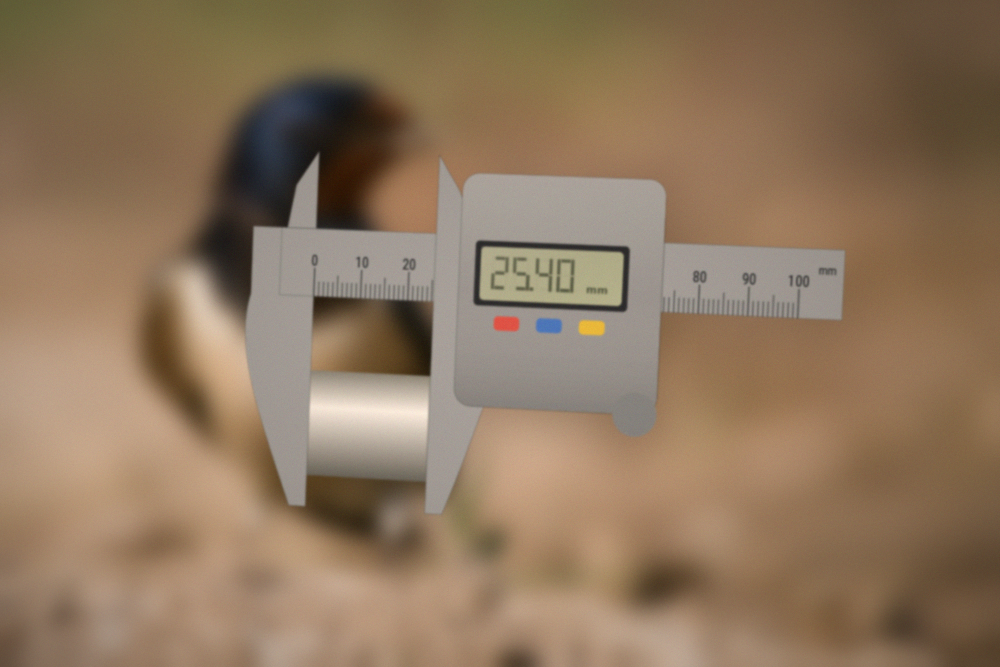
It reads value=25.40 unit=mm
